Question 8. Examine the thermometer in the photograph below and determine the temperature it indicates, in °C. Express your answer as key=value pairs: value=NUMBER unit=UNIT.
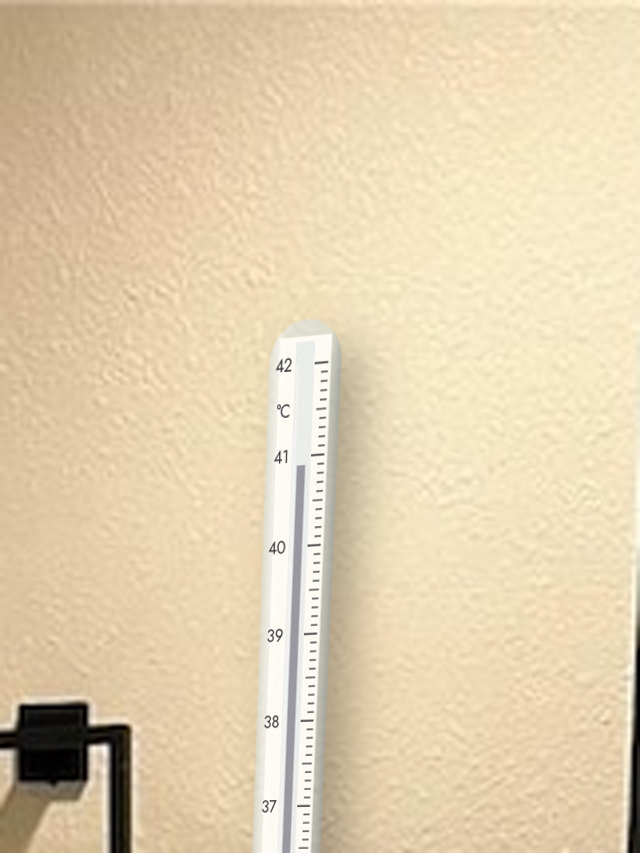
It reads value=40.9 unit=°C
